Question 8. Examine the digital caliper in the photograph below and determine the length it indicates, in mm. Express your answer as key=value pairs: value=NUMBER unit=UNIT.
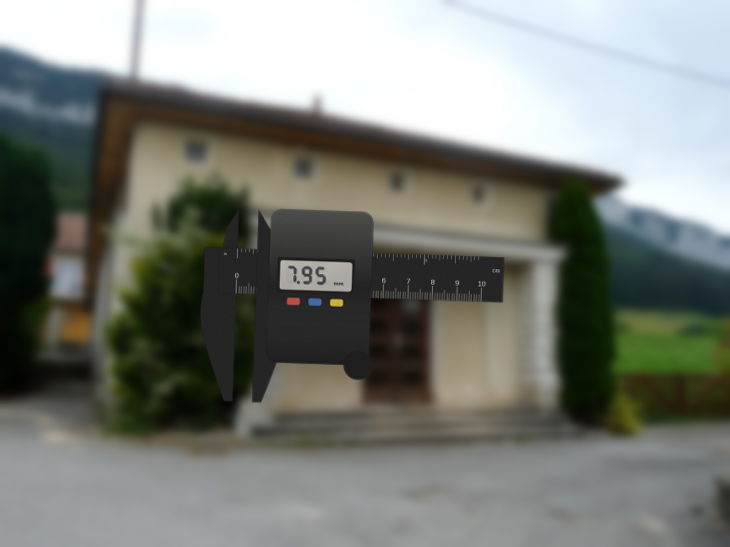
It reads value=7.95 unit=mm
